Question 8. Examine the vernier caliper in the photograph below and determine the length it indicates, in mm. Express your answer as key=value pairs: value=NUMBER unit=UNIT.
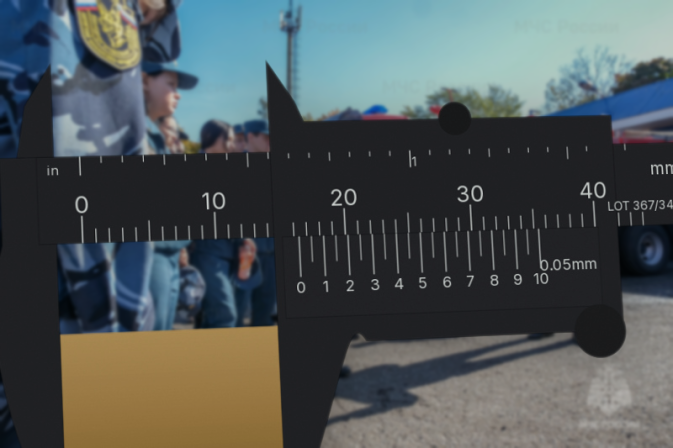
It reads value=16.4 unit=mm
